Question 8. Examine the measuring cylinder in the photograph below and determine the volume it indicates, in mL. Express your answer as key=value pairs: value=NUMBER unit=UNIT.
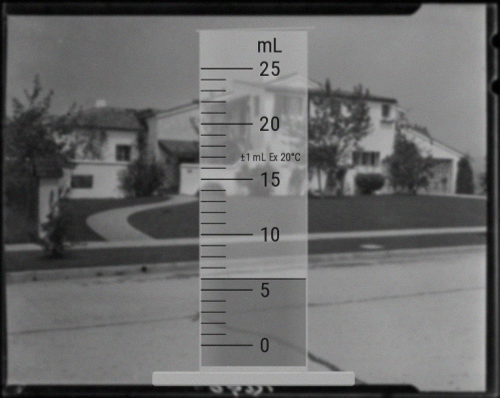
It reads value=6 unit=mL
